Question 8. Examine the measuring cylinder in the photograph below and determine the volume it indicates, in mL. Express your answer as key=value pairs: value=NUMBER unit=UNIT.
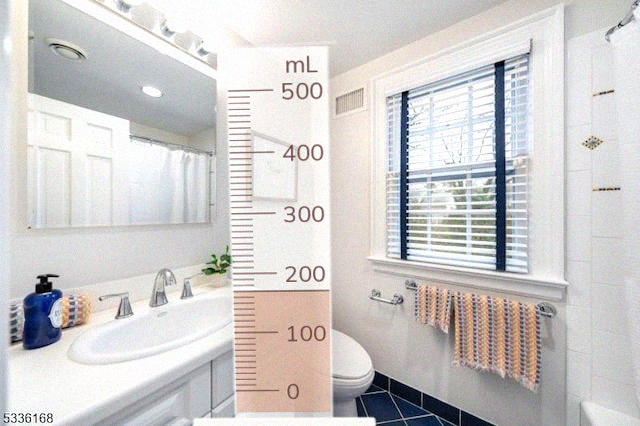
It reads value=170 unit=mL
